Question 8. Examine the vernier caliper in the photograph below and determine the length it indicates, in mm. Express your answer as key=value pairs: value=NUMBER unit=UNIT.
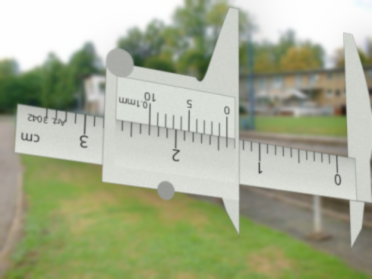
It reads value=14.0 unit=mm
